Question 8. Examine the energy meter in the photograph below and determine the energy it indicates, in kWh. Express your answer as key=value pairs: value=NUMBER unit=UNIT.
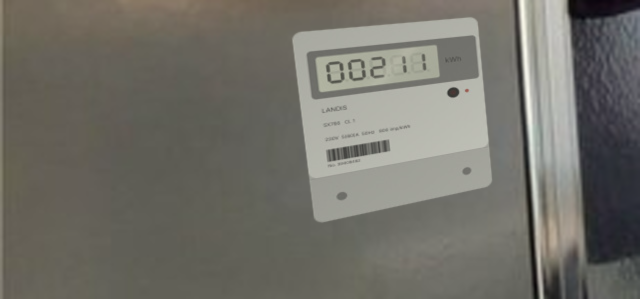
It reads value=211 unit=kWh
